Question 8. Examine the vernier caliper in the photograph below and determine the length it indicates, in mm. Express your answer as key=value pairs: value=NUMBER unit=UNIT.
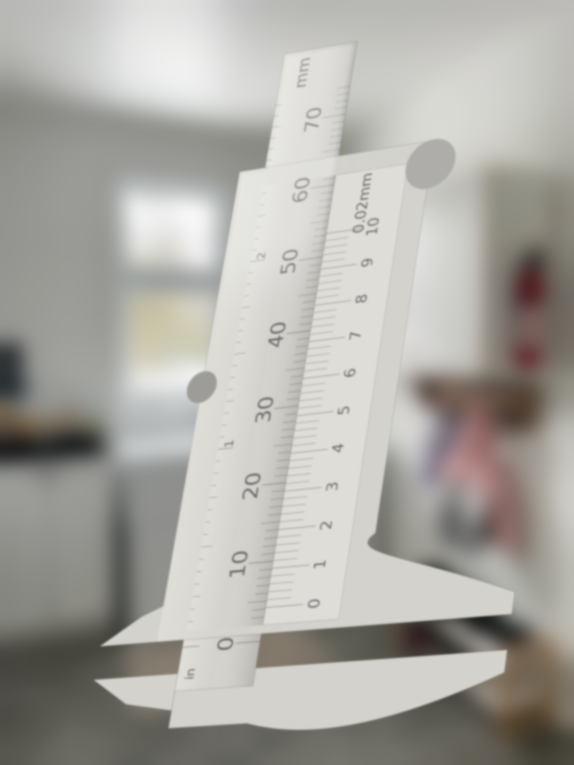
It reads value=4.2 unit=mm
